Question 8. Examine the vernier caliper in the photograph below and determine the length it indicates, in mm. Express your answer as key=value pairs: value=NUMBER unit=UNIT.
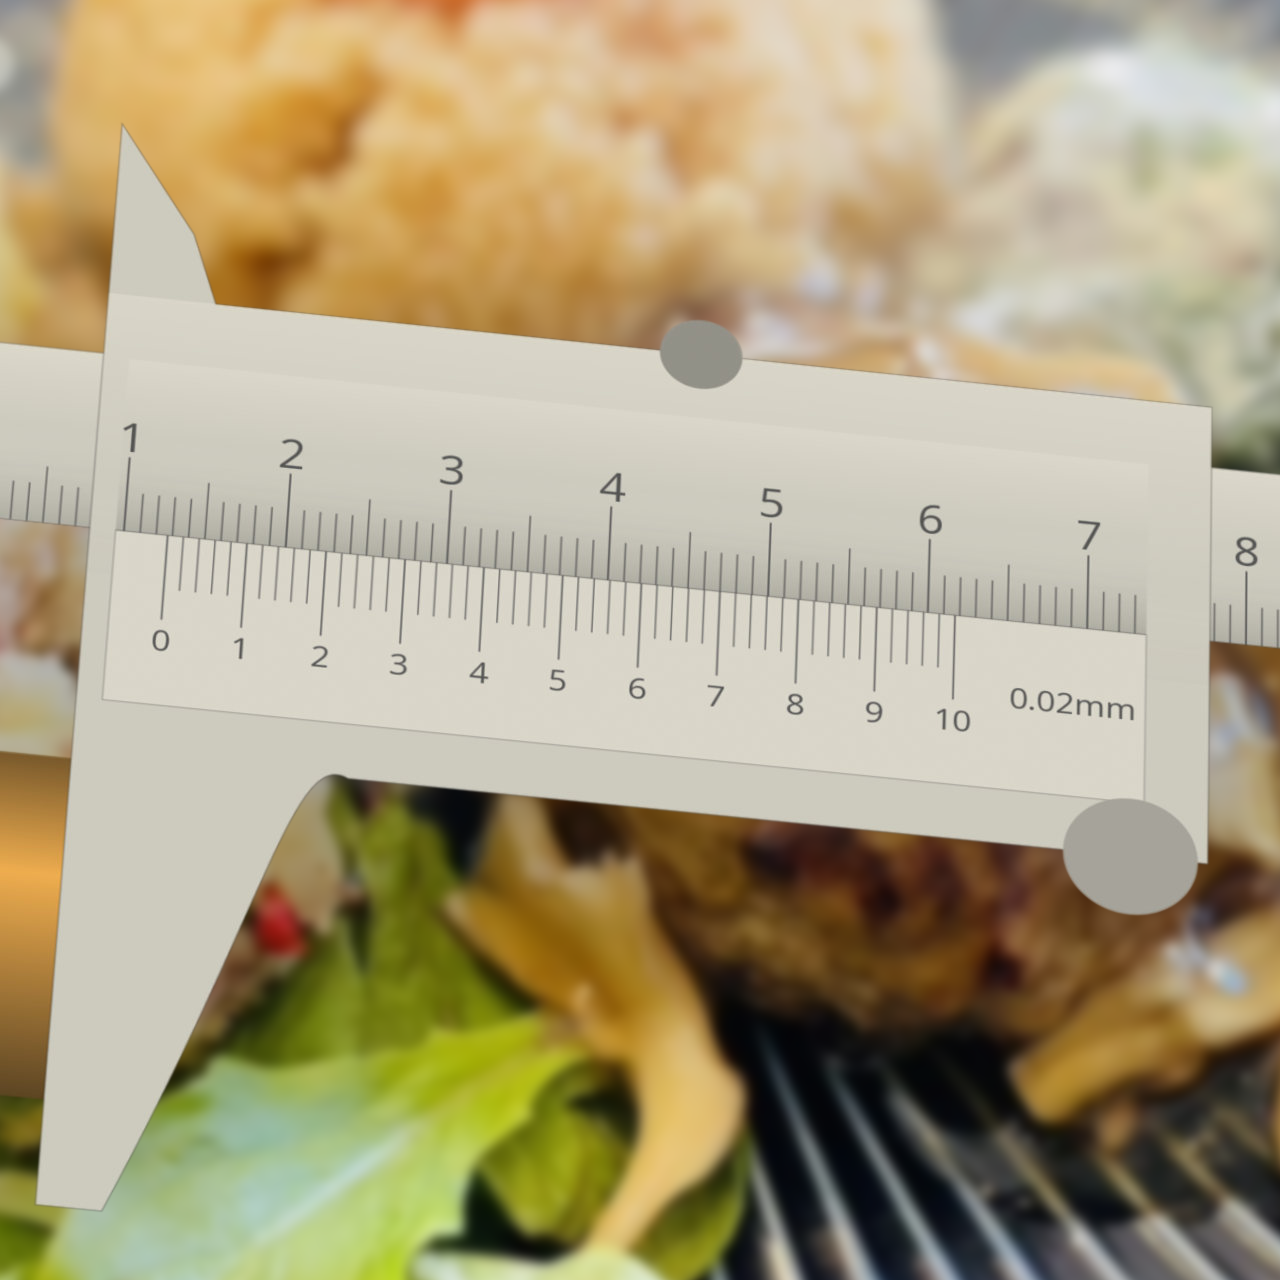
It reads value=12.7 unit=mm
